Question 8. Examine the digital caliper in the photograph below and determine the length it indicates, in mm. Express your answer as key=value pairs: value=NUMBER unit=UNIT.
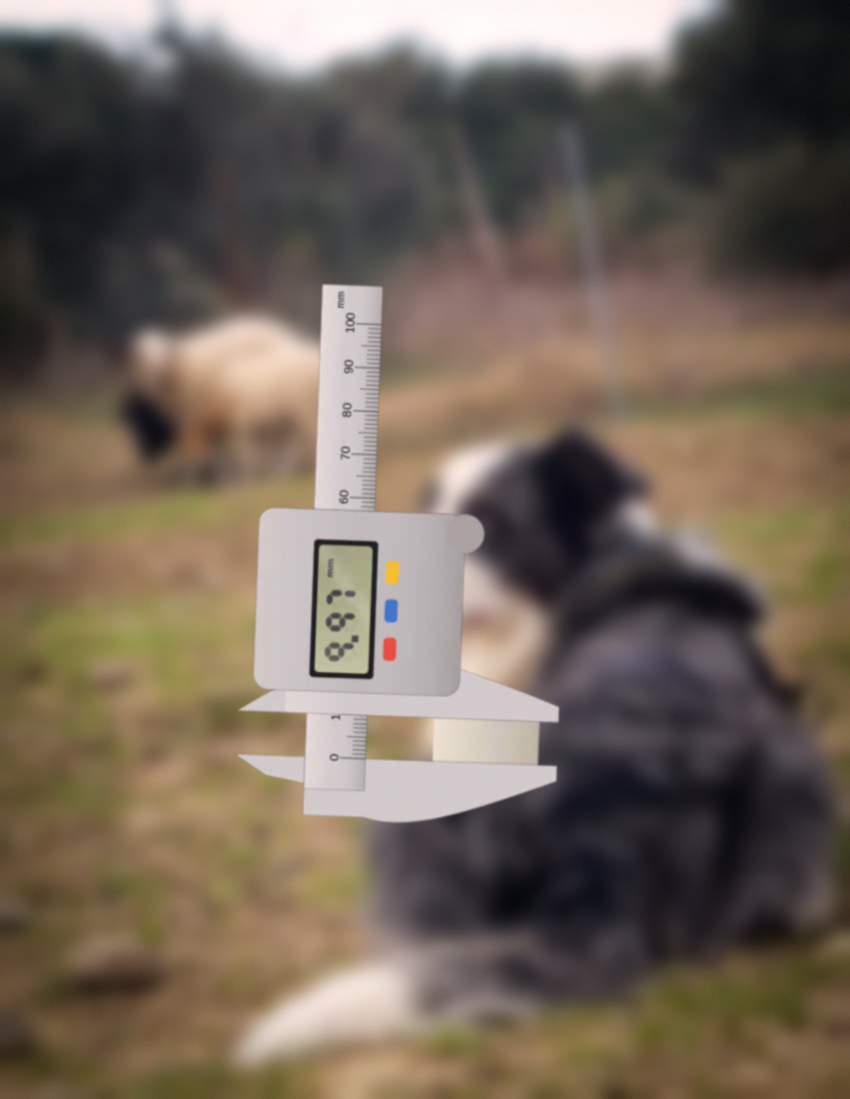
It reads value=9.97 unit=mm
